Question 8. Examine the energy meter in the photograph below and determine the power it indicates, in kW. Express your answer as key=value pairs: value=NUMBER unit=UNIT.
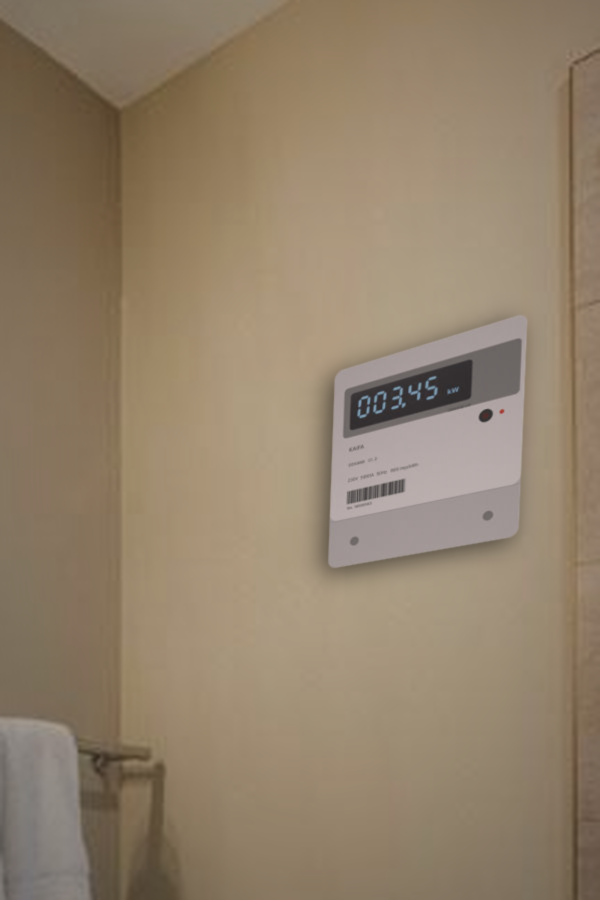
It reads value=3.45 unit=kW
